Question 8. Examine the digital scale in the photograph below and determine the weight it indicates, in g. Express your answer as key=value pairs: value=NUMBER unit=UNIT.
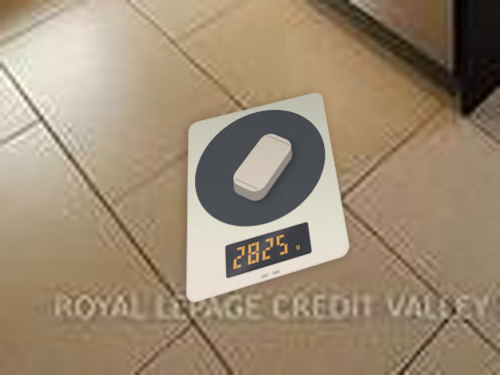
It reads value=2825 unit=g
